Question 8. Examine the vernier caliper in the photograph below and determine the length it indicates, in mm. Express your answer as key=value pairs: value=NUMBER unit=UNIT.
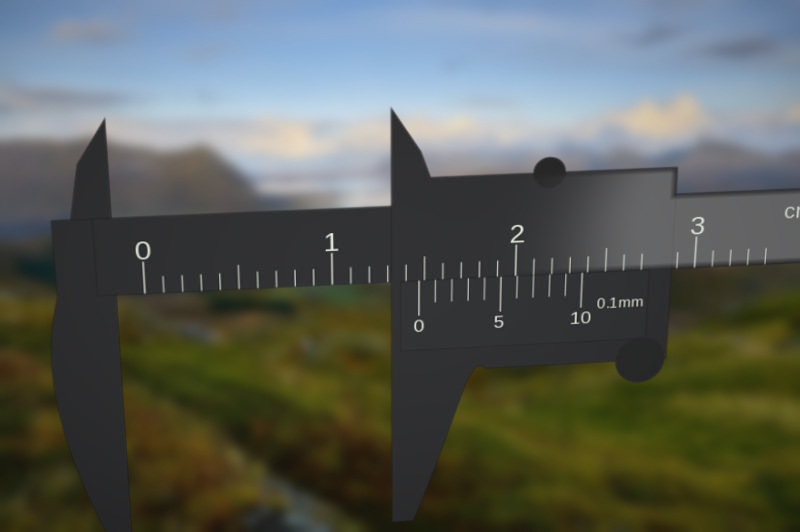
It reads value=14.7 unit=mm
